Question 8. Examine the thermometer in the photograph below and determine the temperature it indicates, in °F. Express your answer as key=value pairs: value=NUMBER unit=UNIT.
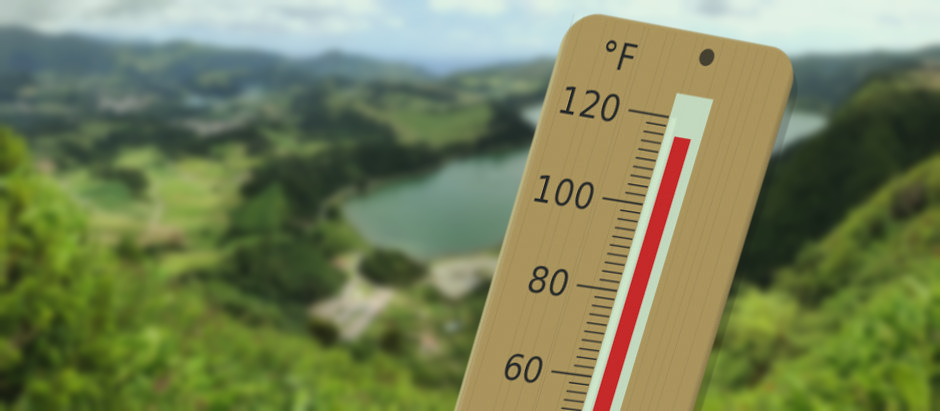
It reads value=116 unit=°F
